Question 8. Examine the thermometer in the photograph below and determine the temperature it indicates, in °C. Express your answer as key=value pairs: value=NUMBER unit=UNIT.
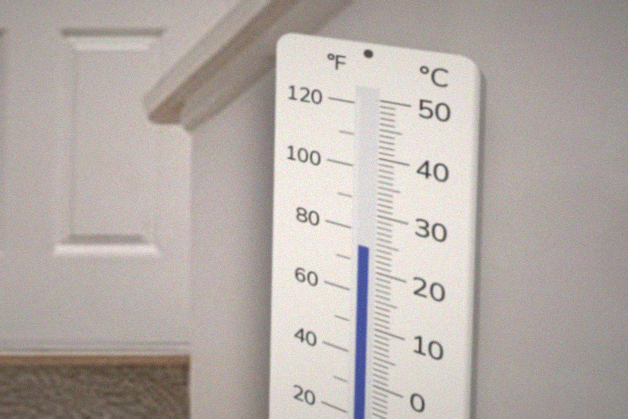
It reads value=24 unit=°C
